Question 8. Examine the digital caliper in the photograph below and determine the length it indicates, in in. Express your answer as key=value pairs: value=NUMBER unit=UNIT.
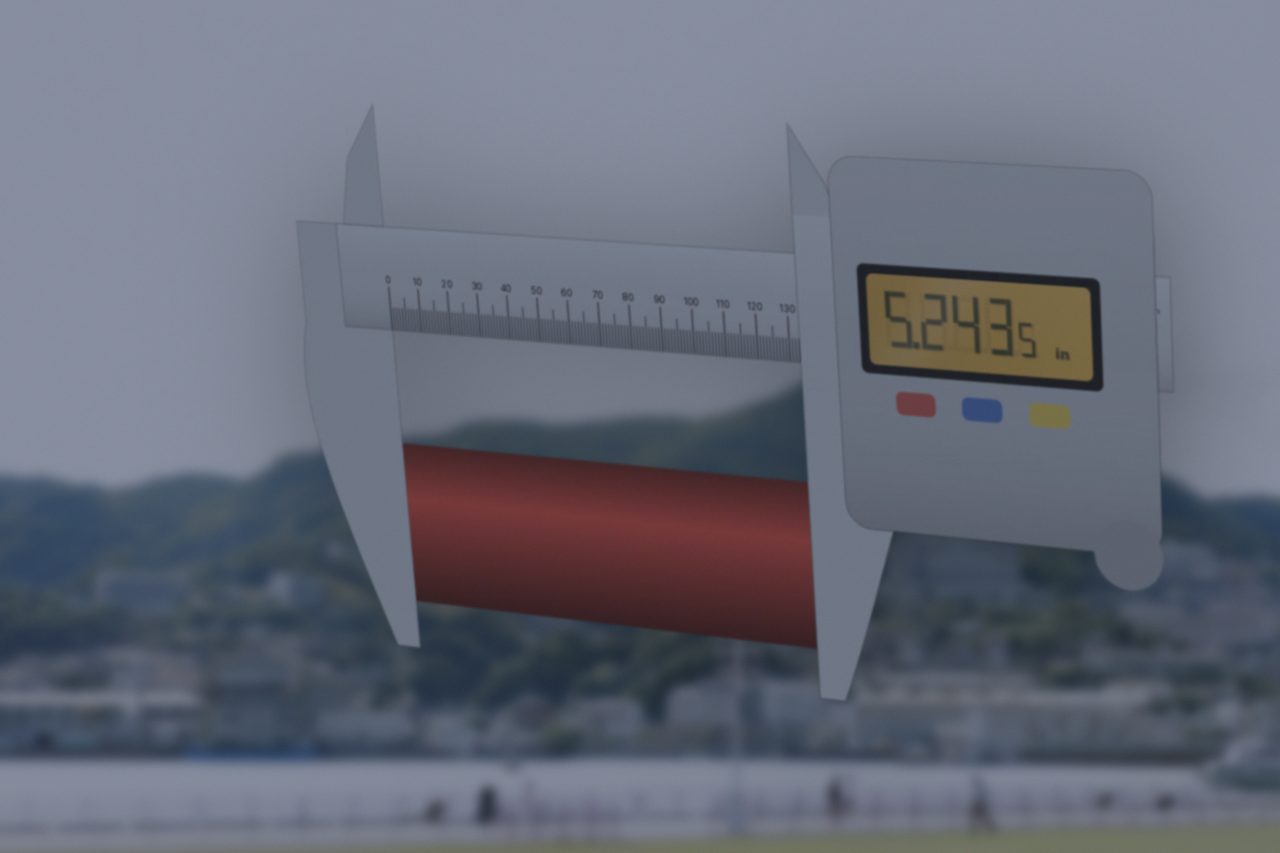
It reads value=5.2435 unit=in
